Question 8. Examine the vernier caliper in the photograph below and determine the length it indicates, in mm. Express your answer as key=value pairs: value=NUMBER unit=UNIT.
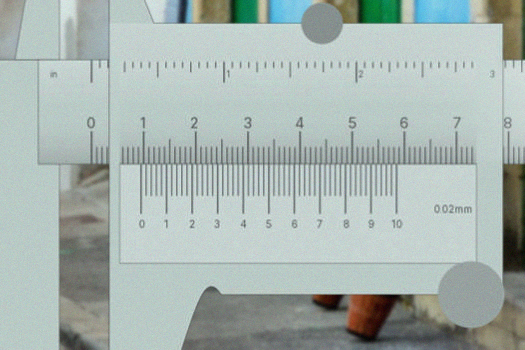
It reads value=9.5 unit=mm
